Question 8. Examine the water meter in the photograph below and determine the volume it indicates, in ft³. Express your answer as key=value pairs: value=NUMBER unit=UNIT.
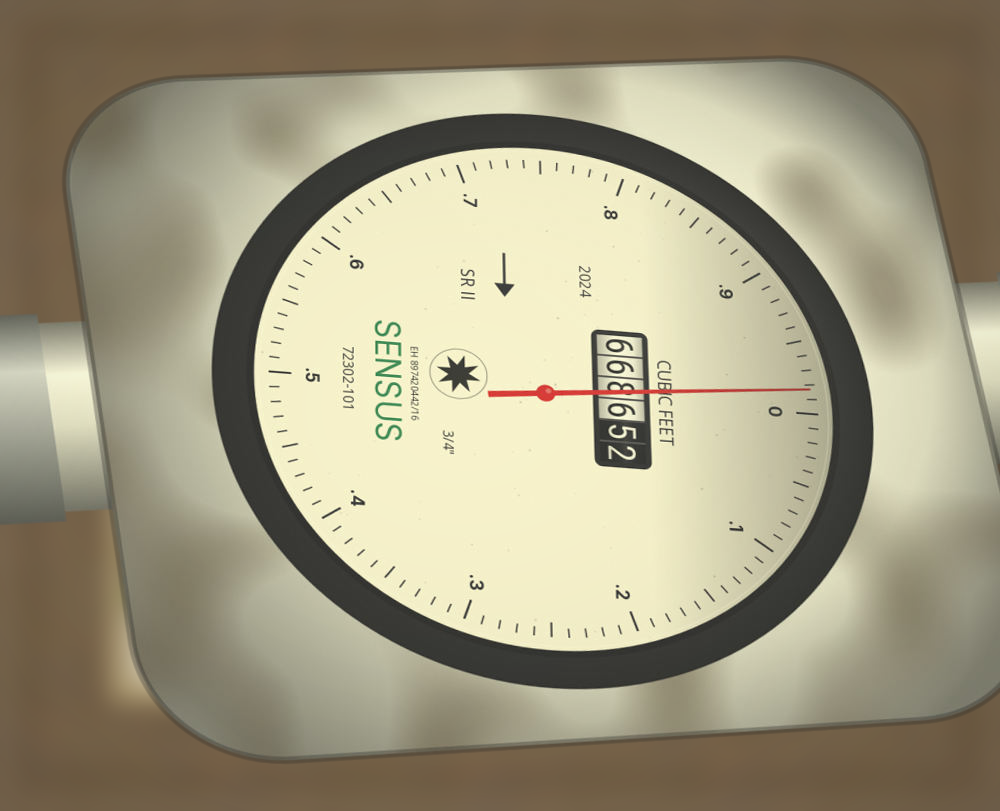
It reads value=668651.98 unit=ft³
